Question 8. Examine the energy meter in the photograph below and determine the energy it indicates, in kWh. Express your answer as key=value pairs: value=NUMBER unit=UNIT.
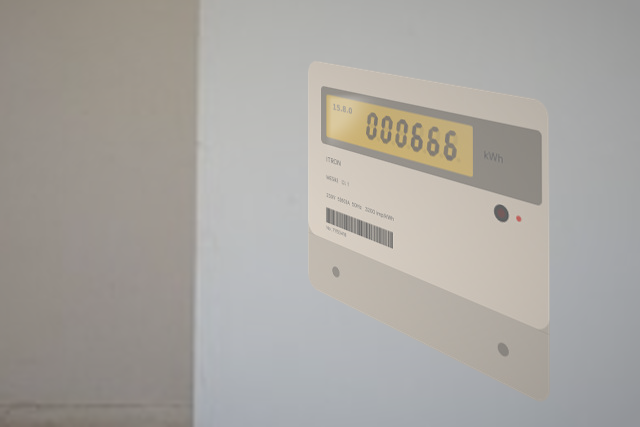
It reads value=666 unit=kWh
